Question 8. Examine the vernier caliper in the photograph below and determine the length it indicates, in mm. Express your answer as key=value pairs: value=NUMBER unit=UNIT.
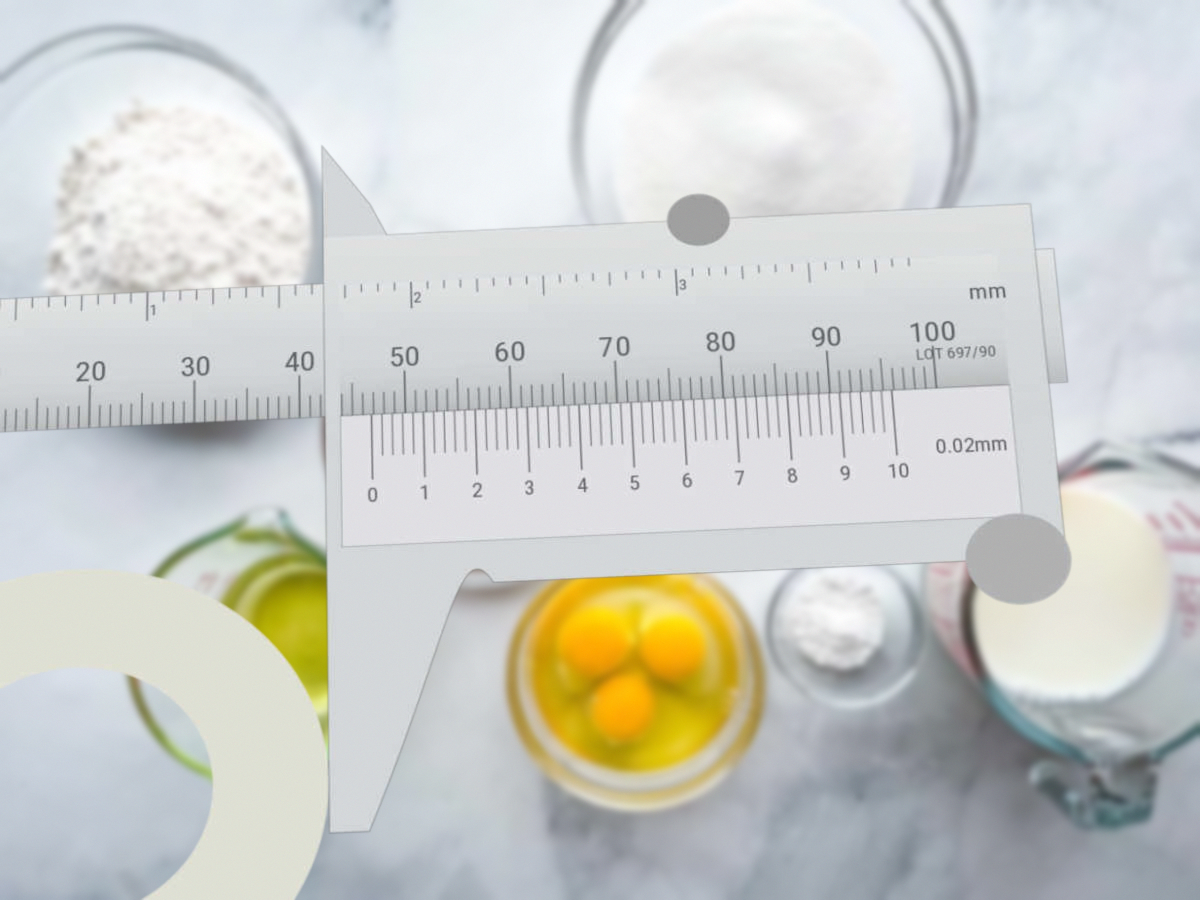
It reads value=46.8 unit=mm
